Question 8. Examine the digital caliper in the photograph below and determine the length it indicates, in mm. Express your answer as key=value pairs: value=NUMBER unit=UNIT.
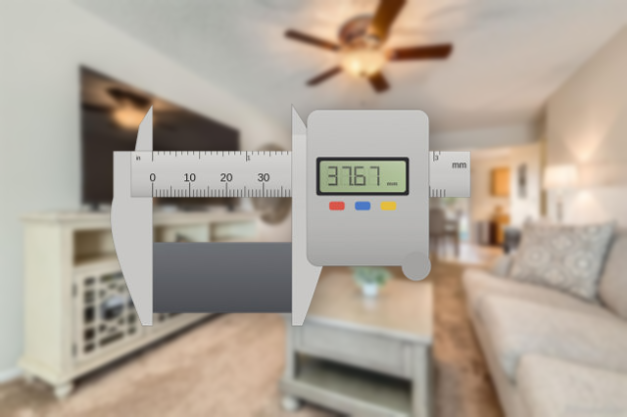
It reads value=37.67 unit=mm
